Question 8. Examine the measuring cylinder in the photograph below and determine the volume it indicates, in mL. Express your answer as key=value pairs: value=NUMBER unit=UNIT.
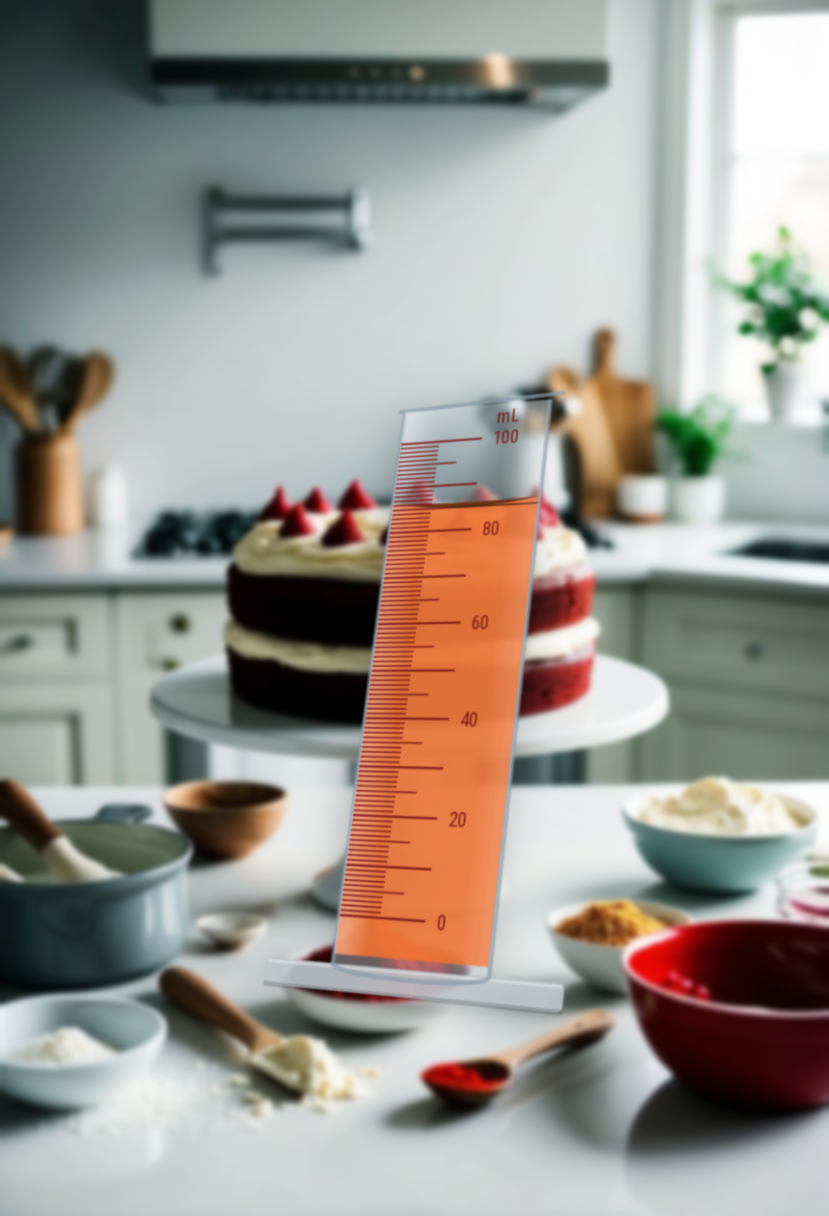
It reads value=85 unit=mL
